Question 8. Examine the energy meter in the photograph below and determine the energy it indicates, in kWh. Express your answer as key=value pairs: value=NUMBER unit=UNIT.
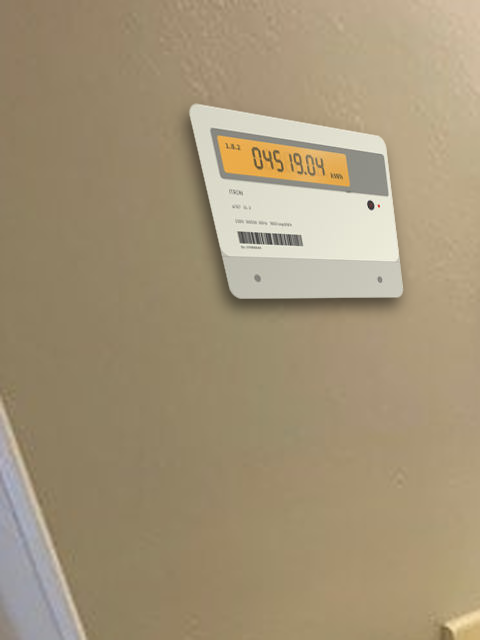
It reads value=4519.04 unit=kWh
